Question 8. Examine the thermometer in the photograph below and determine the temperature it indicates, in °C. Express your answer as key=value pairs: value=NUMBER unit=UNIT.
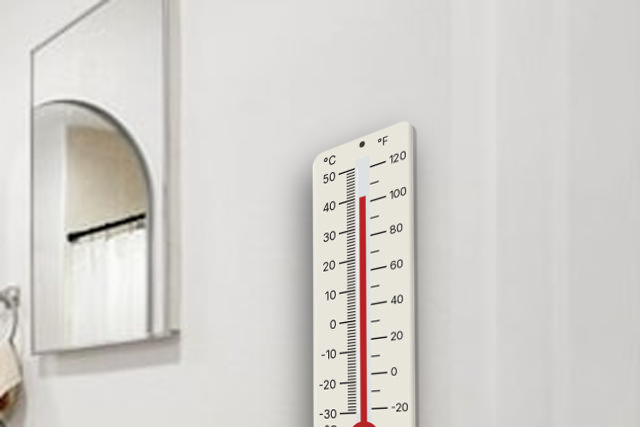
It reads value=40 unit=°C
